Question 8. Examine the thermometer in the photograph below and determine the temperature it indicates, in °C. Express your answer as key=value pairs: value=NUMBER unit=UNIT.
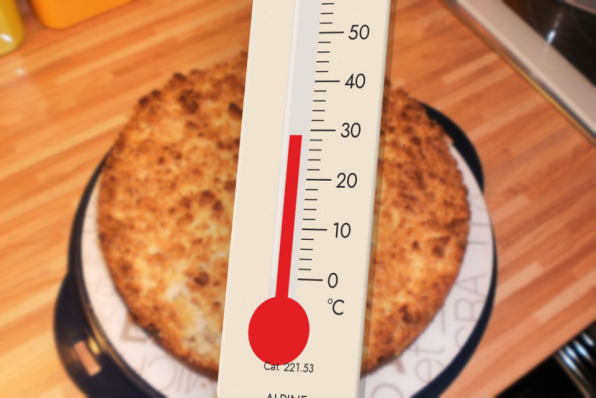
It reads value=29 unit=°C
